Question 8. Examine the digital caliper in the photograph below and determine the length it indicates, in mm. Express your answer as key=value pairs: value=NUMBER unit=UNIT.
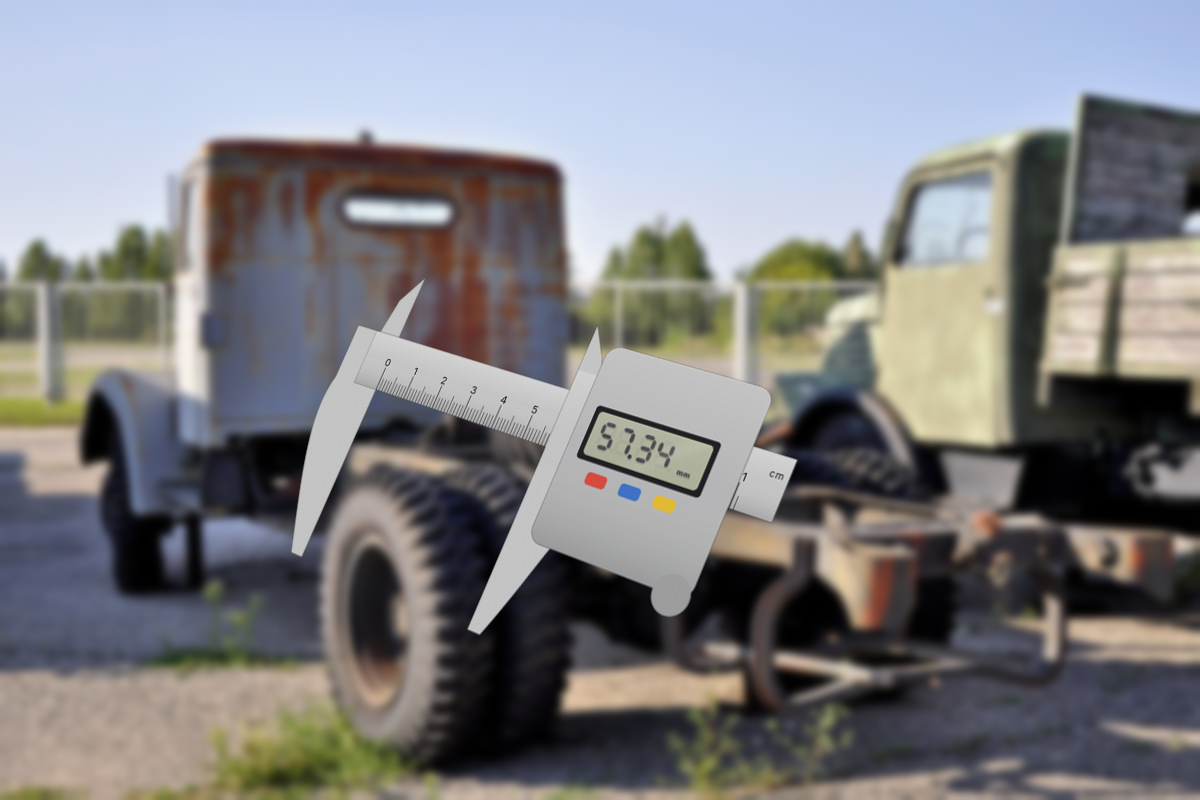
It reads value=57.34 unit=mm
